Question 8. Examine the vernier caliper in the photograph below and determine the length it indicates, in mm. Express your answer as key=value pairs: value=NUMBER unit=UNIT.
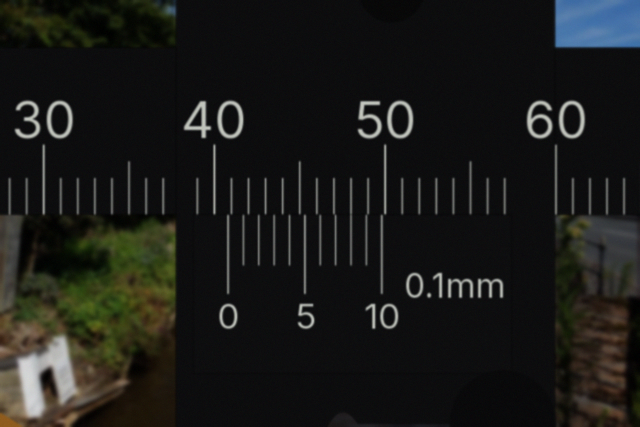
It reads value=40.8 unit=mm
